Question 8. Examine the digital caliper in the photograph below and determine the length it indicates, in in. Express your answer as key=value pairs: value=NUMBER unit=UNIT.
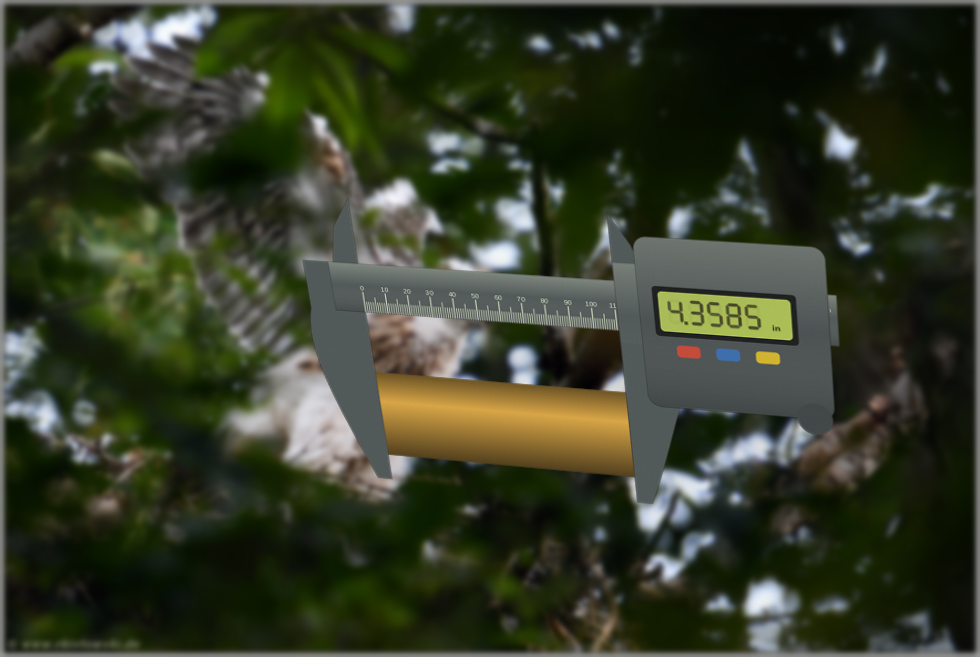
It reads value=4.3585 unit=in
